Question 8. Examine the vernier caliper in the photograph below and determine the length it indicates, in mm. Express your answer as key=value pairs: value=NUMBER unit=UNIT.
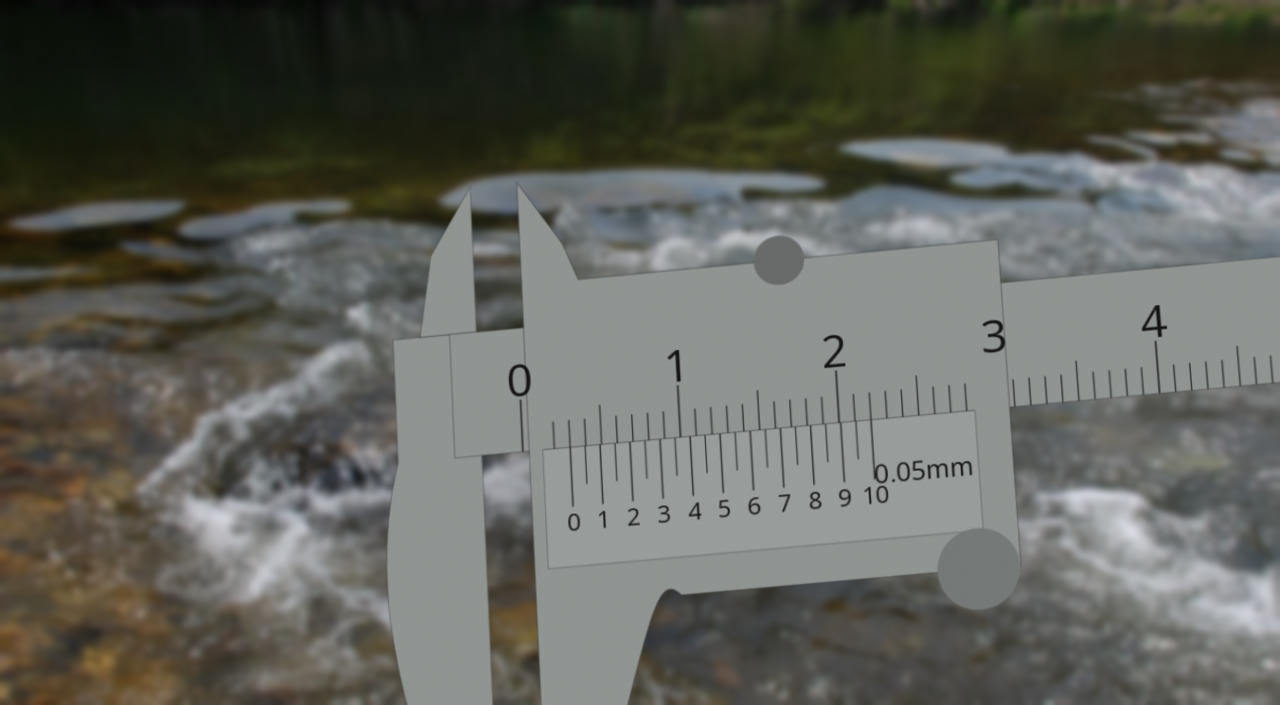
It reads value=3.0 unit=mm
